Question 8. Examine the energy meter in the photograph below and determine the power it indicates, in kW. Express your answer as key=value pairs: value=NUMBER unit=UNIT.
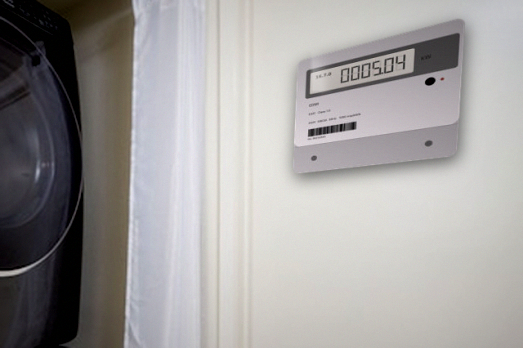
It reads value=5.04 unit=kW
